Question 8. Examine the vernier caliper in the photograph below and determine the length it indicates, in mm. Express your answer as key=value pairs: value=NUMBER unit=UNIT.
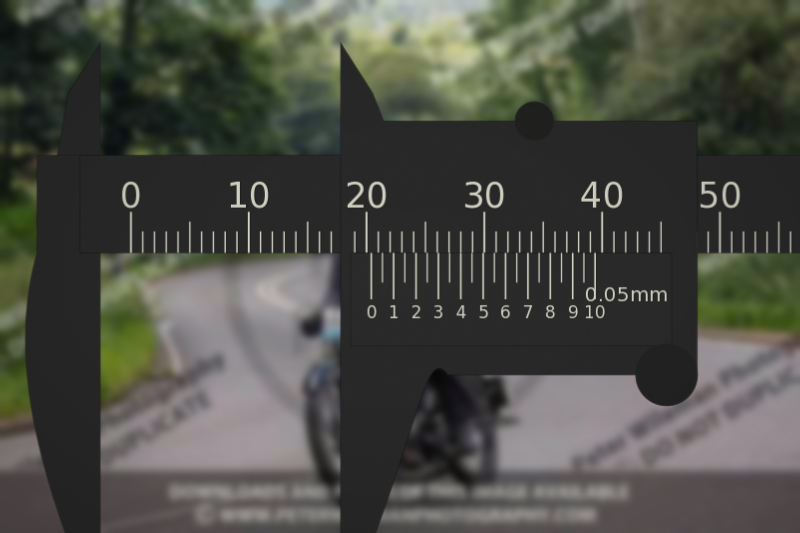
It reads value=20.4 unit=mm
